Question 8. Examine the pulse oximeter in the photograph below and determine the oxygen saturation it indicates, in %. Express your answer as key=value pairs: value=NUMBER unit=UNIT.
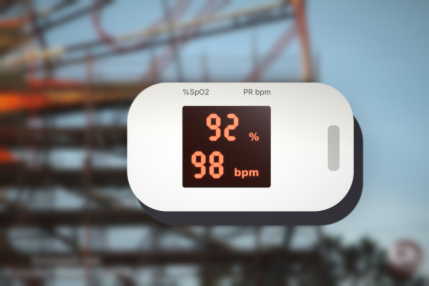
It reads value=92 unit=%
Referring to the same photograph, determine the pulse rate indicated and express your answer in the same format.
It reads value=98 unit=bpm
